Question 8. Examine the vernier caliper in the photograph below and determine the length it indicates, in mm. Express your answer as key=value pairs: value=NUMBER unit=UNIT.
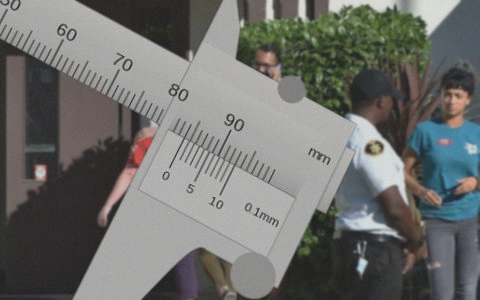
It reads value=84.0 unit=mm
